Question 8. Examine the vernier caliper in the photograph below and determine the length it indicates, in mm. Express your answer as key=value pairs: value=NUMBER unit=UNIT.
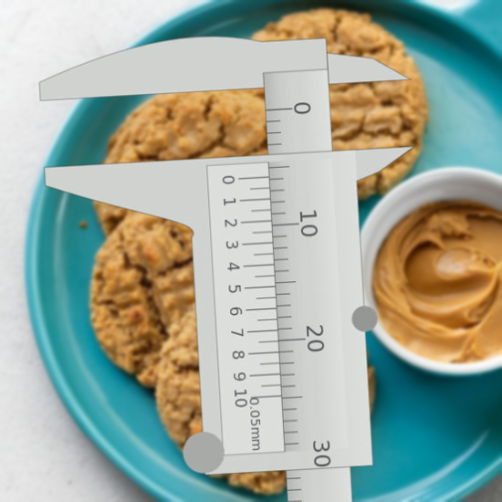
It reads value=5.8 unit=mm
